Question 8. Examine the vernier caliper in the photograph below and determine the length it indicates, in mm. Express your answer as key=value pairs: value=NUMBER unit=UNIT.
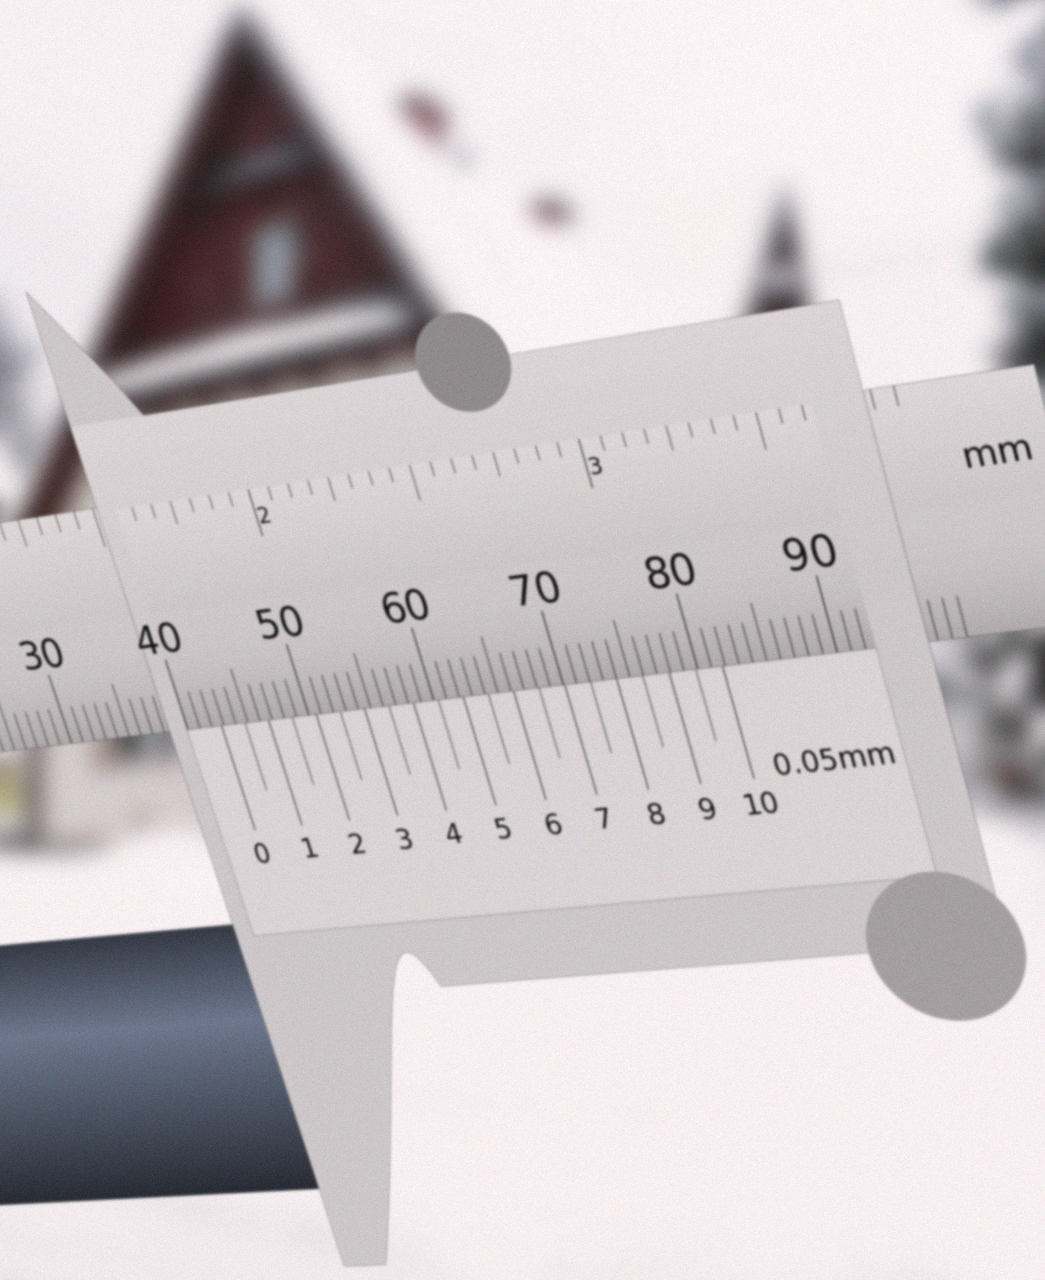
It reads value=42.8 unit=mm
